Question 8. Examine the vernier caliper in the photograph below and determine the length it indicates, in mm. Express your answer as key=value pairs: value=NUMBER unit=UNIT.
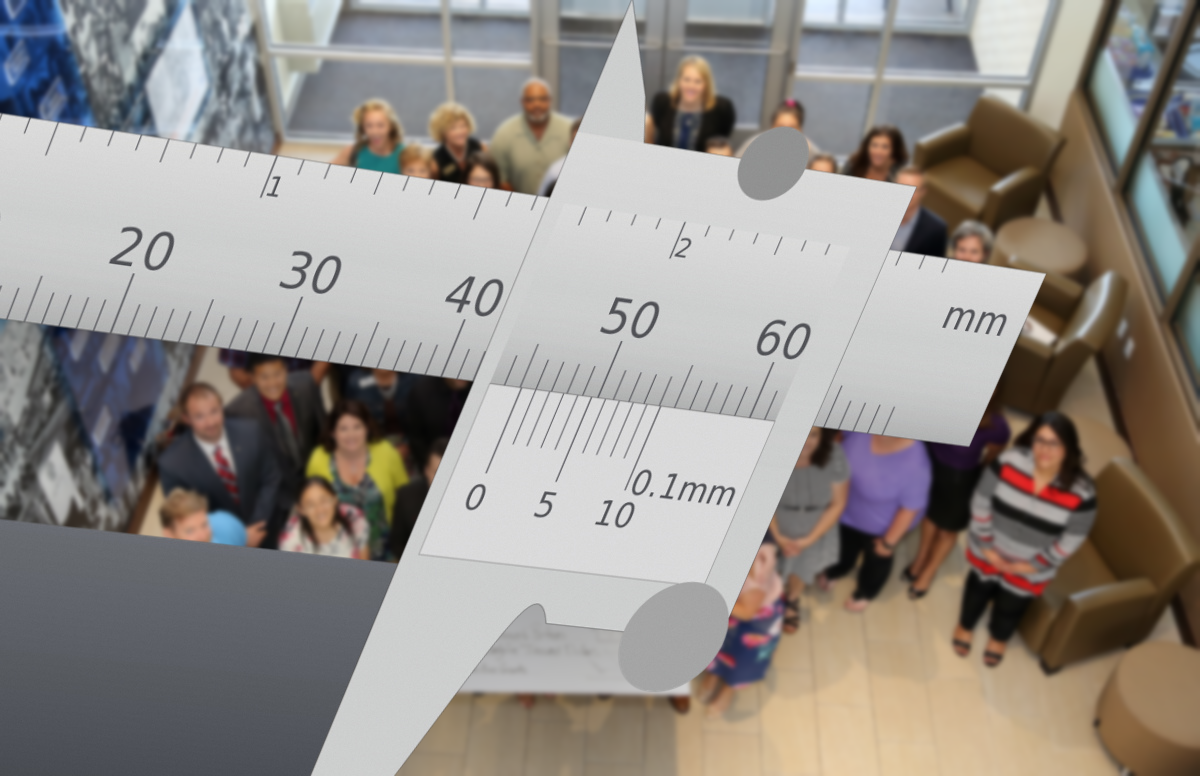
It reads value=45.1 unit=mm
